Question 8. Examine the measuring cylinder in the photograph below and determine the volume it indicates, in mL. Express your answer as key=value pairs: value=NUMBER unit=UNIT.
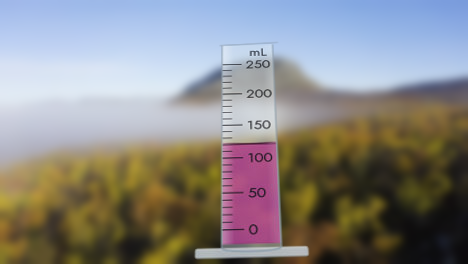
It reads value=120 unit=mL
